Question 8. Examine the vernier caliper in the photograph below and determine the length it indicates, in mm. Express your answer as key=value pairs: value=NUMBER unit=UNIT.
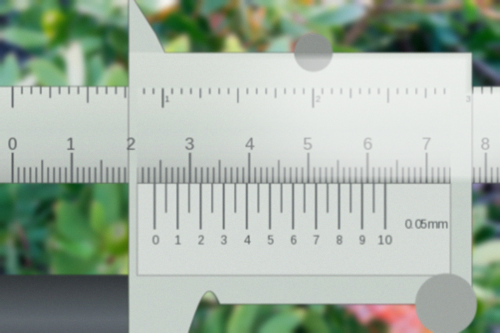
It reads value=24.0 unit=mm
